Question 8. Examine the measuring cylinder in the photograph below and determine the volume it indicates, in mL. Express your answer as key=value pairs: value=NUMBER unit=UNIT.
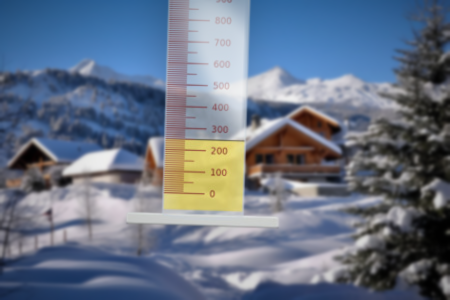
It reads value=250 unit=mL
